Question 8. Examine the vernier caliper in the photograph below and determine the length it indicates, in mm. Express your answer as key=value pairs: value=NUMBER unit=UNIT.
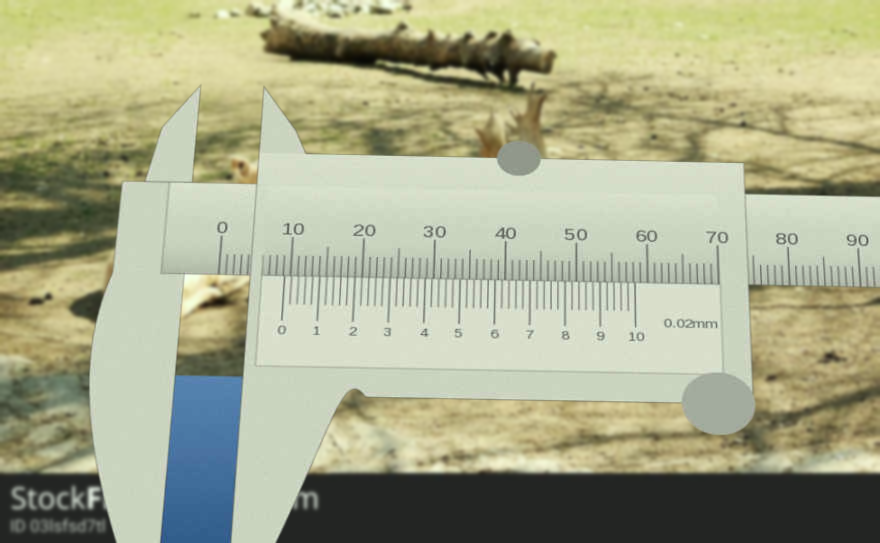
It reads value=9.2 unit=mm
